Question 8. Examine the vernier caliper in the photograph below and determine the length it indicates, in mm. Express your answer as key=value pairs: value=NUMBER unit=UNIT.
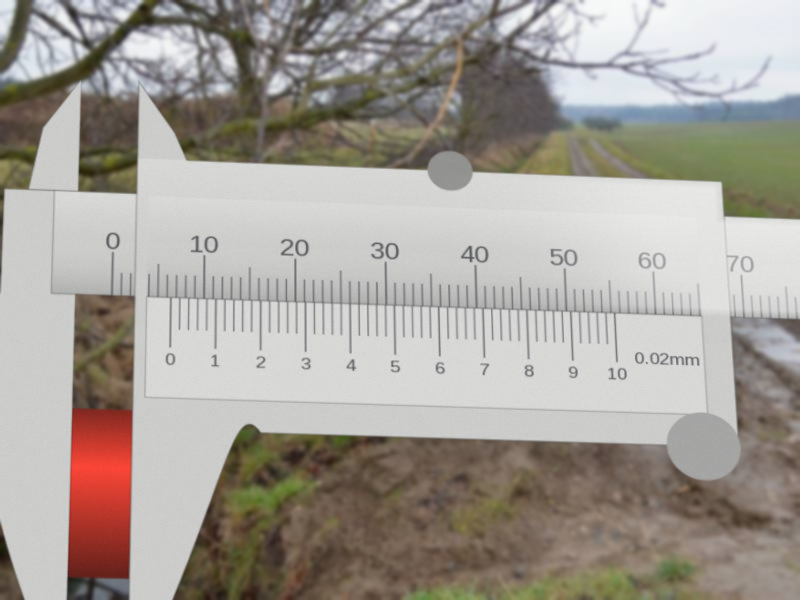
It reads value=6.4 unit=mm
